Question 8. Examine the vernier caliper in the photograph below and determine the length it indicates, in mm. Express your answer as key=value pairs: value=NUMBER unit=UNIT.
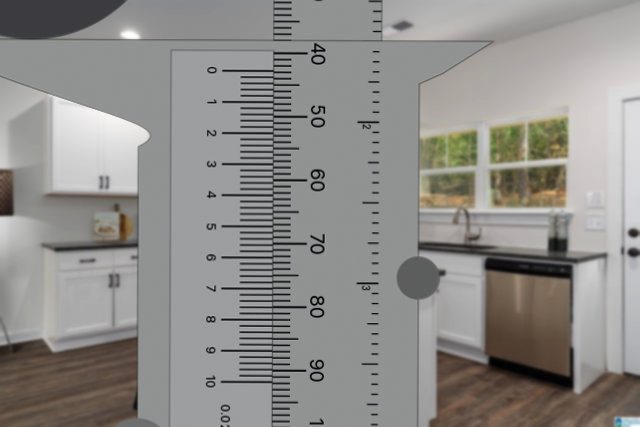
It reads value=42.8 unit=mm
